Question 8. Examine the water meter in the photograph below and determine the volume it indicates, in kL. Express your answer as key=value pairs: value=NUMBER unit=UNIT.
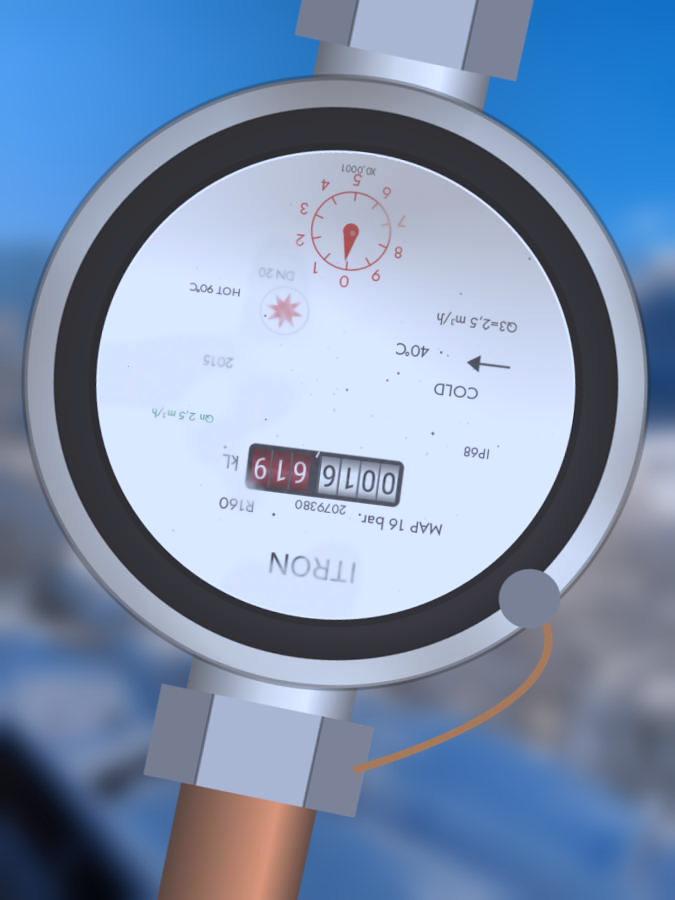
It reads value=16.6190 unit=kL
